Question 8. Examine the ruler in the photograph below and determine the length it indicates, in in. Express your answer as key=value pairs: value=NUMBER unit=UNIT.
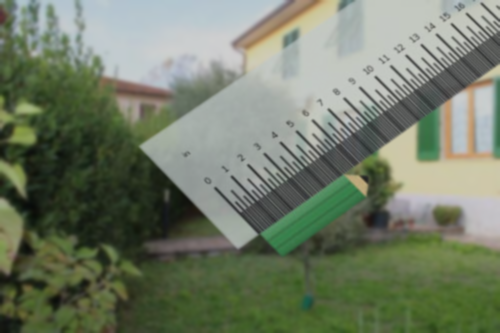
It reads value=6 unit=in
